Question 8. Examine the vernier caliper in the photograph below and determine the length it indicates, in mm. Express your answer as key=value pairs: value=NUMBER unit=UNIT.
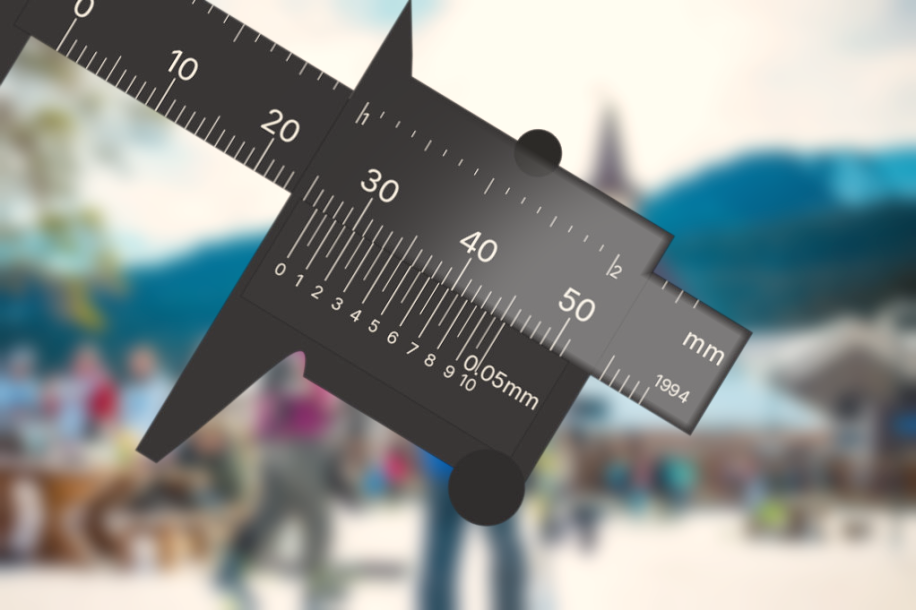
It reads value=26.4 unit=mm
